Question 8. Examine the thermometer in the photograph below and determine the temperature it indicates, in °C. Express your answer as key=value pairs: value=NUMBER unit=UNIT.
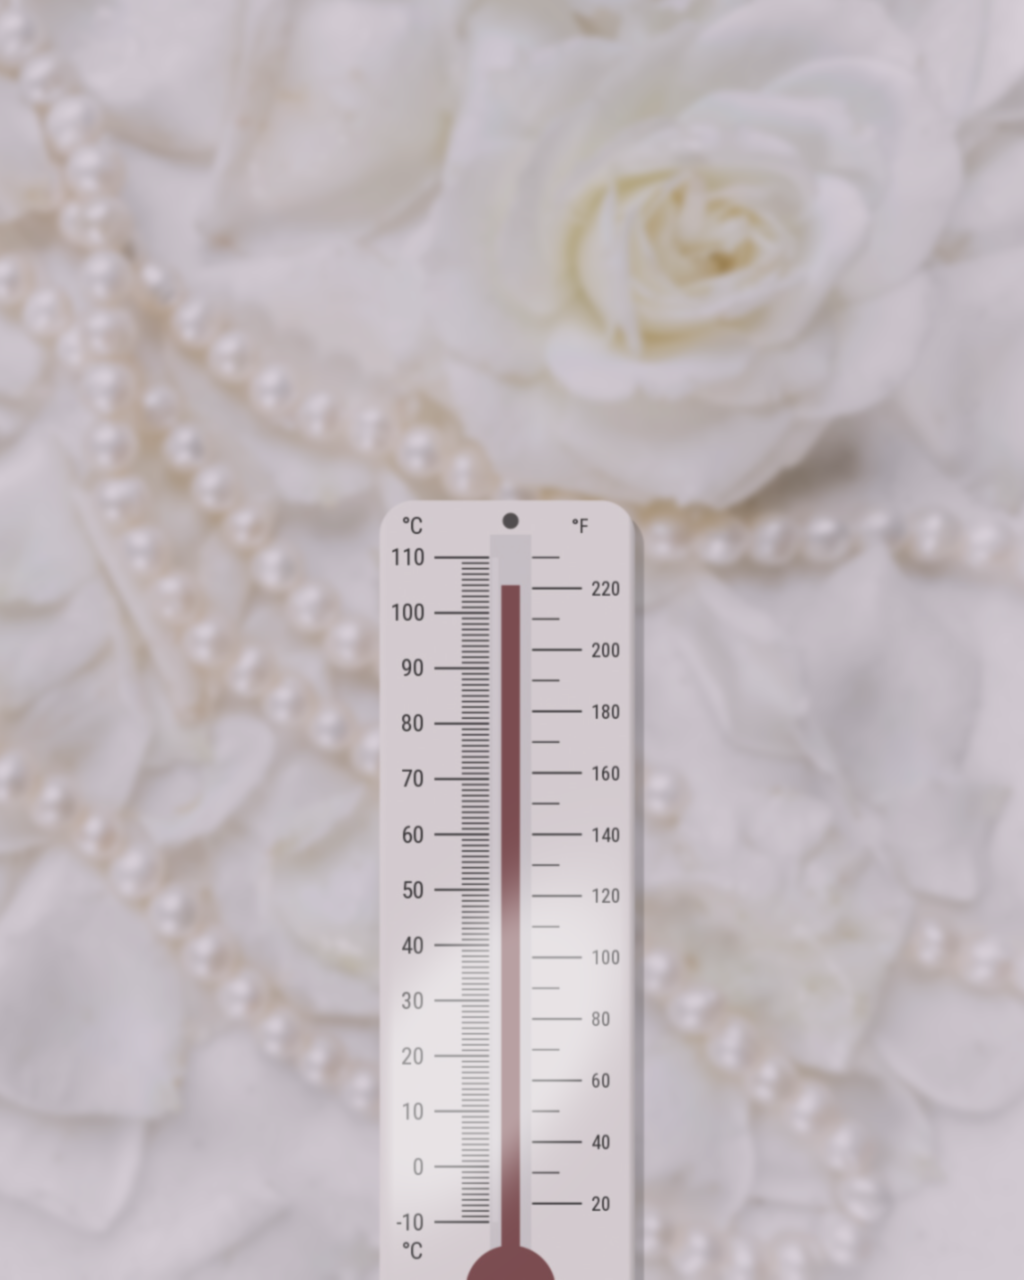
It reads value=105 unit=°C
